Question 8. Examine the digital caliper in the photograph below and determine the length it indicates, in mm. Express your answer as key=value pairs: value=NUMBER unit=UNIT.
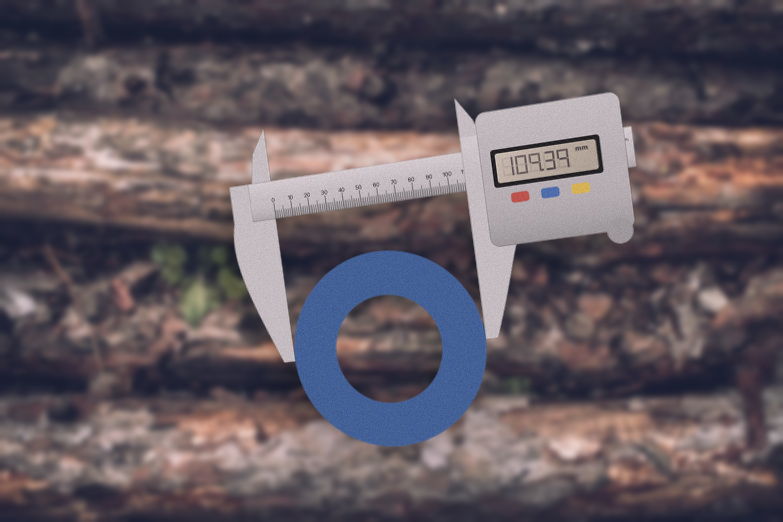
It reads value=109.39 unit=mm
